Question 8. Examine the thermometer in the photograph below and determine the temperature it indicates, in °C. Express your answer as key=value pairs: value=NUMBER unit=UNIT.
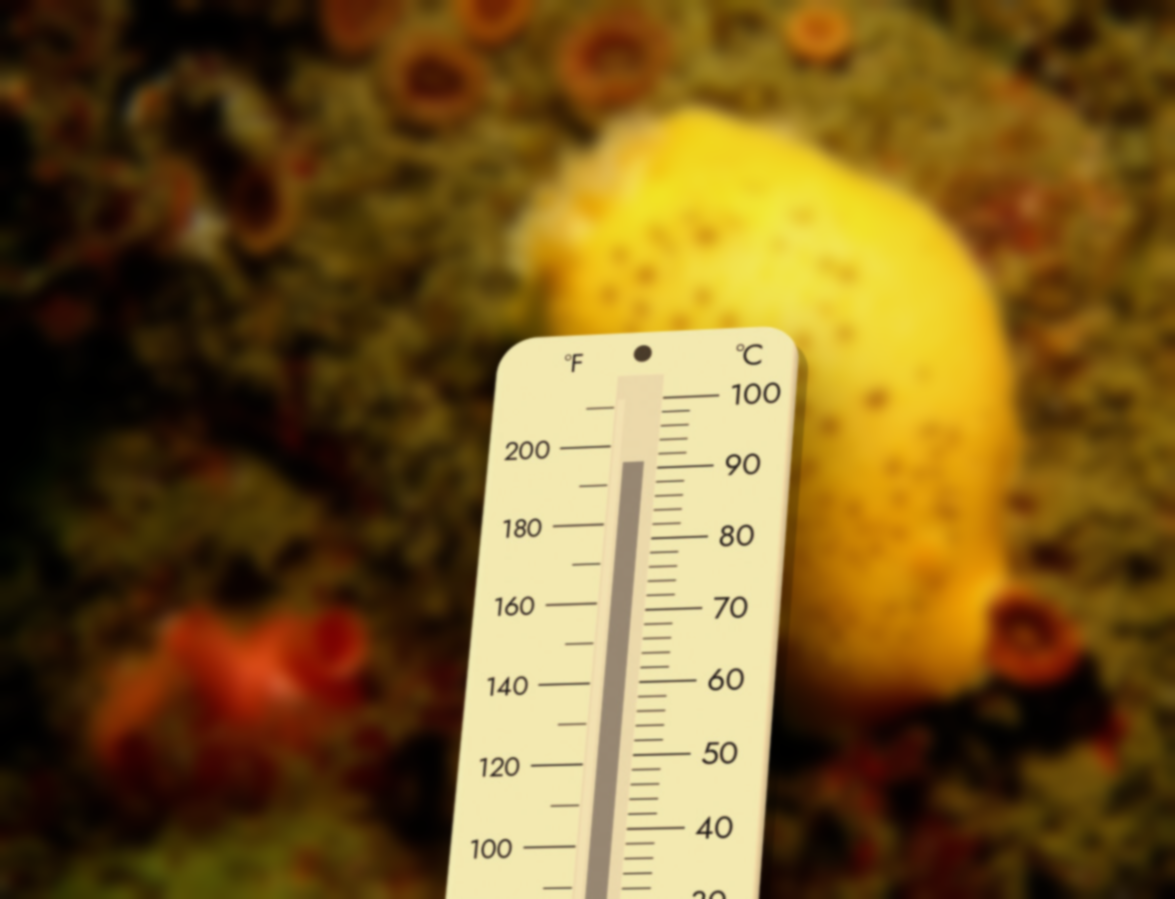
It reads value=91 unit=°C
